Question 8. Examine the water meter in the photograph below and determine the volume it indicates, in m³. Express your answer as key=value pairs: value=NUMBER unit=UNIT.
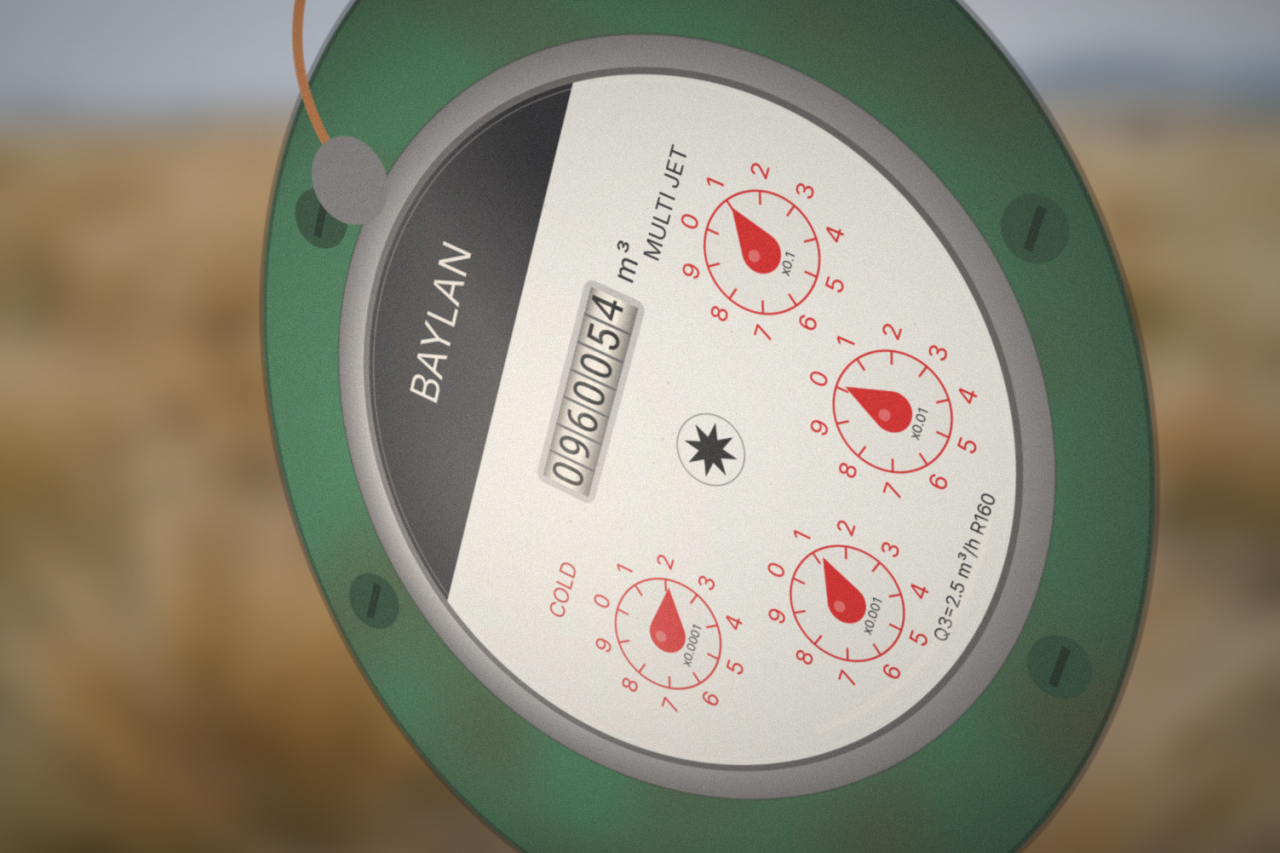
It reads value=960054.1012 unit=m³
